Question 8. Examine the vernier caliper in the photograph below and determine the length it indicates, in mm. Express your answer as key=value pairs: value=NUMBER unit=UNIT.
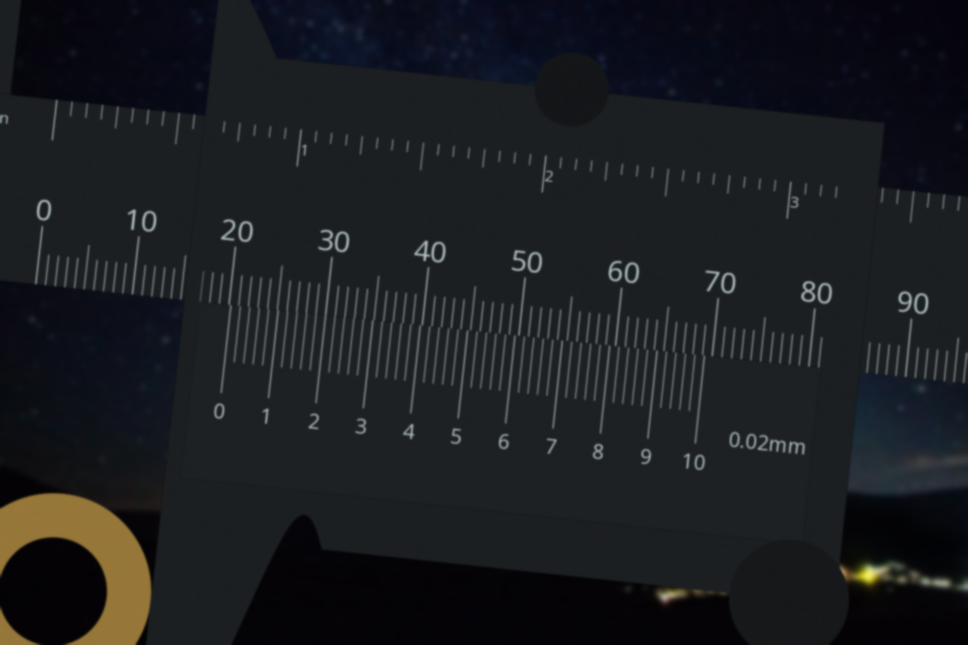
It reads value=20.2 unit=mm
